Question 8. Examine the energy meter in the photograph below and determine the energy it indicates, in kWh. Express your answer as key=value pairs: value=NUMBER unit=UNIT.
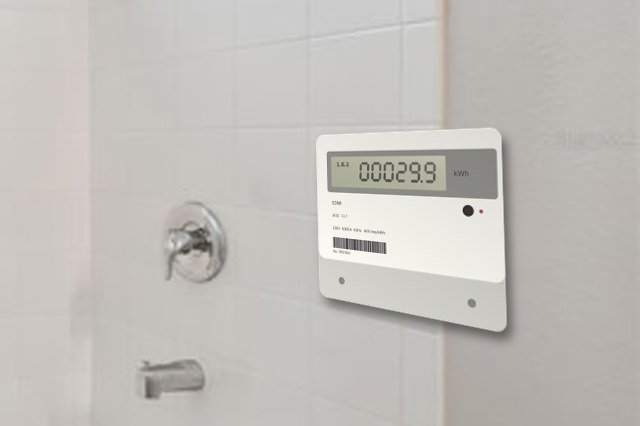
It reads value=29.9 unit=kWh
